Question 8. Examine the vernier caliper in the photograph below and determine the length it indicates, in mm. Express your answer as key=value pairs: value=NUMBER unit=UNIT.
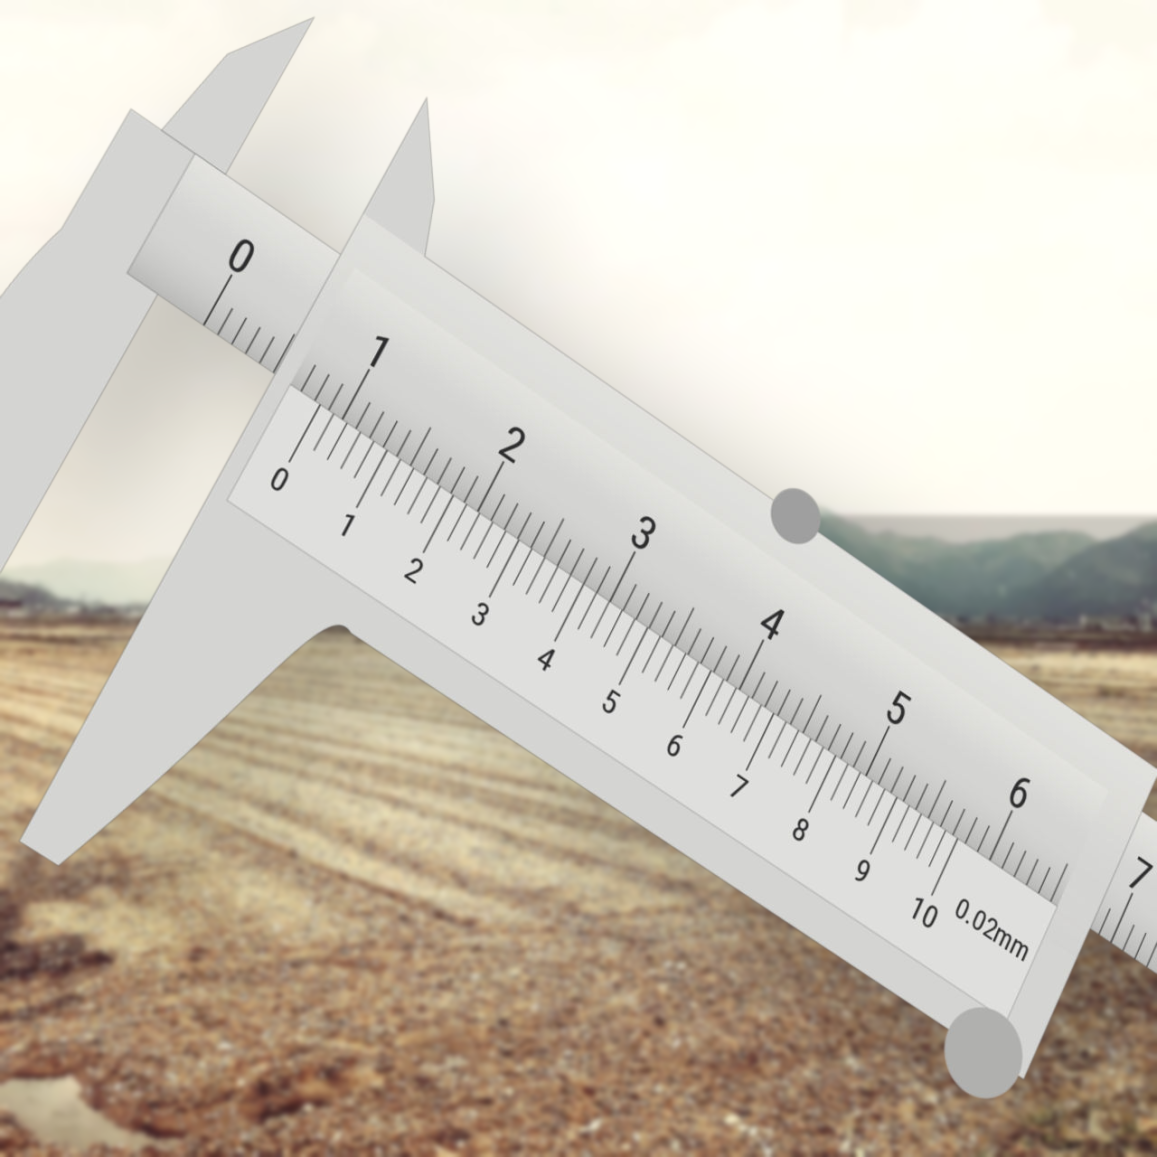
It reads value=8.4 unit=mm
